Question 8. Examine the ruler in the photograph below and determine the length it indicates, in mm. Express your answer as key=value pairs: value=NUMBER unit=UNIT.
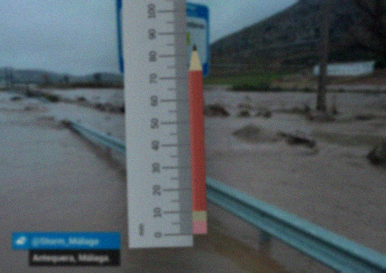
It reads value=85 unit=mm
